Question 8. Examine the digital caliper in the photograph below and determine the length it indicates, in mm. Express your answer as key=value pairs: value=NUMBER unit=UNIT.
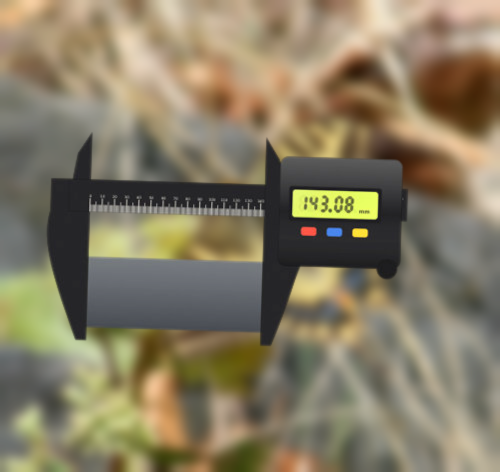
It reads value=143.08 unit=mm
